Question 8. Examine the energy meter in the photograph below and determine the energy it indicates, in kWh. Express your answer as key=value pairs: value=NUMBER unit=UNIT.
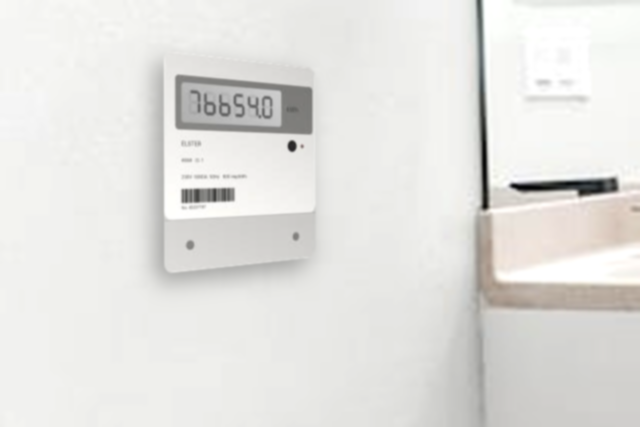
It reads value=76654.0 unit=kWh
